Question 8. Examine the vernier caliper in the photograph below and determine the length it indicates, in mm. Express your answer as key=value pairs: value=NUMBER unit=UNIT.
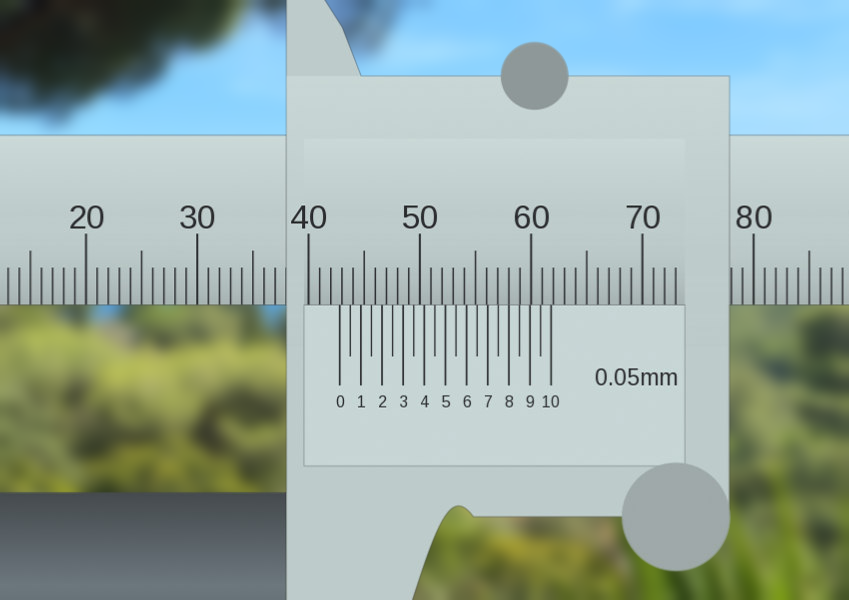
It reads value=42.8 unit=mm
